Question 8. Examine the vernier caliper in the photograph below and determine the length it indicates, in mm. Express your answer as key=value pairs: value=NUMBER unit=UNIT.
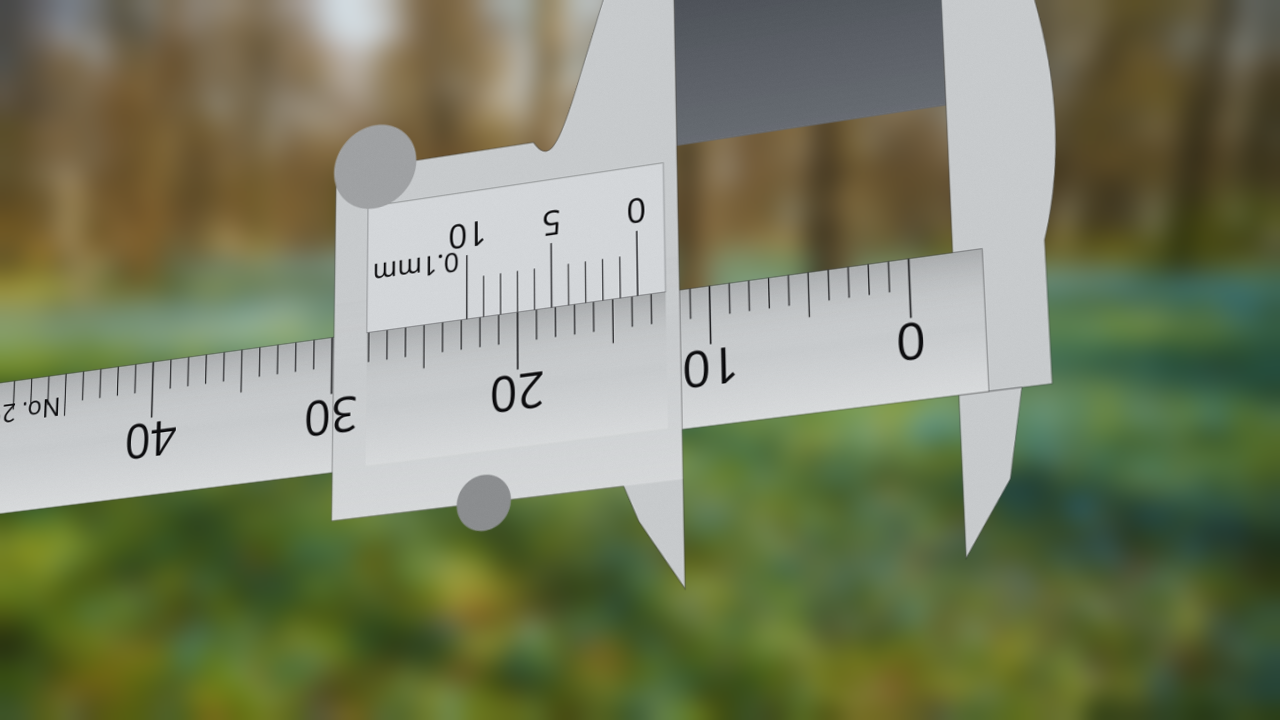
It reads value=13.7 unit=mm
